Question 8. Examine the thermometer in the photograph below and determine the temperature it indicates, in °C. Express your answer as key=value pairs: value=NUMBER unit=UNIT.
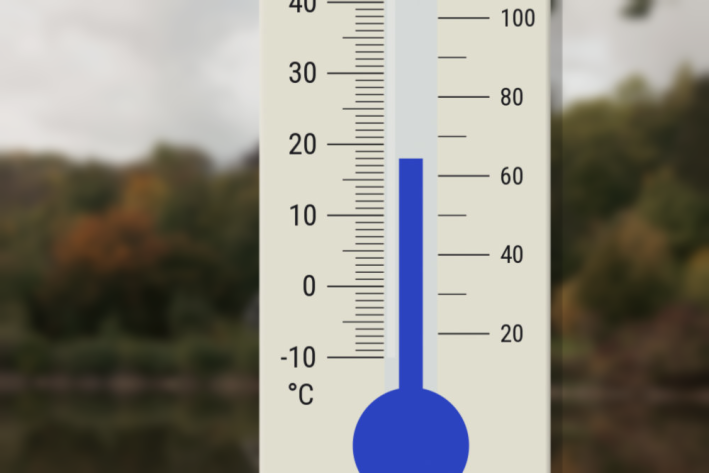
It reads value=18 unit=°C
